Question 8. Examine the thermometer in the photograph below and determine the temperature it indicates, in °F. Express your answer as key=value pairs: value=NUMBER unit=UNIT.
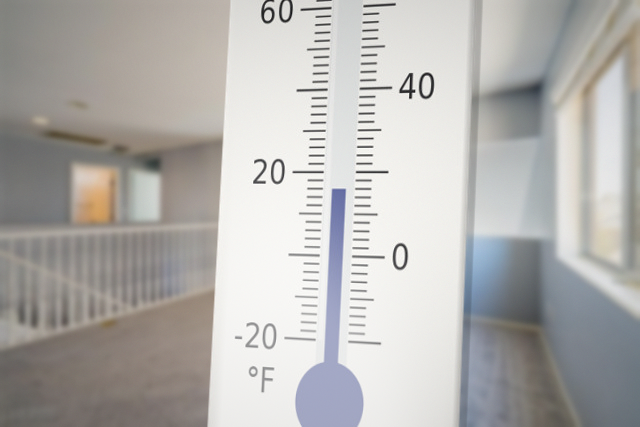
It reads value=16 unit=°F
